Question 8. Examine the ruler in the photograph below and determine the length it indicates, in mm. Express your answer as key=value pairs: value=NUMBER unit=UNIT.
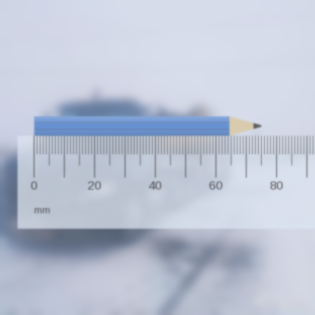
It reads value=75 unit=mm
